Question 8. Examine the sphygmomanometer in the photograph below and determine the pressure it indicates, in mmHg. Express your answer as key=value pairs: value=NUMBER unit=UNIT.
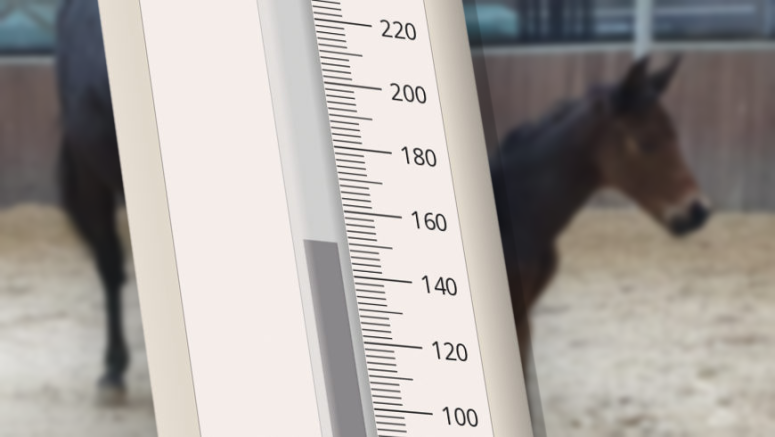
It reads value=150 unit=mmHg
